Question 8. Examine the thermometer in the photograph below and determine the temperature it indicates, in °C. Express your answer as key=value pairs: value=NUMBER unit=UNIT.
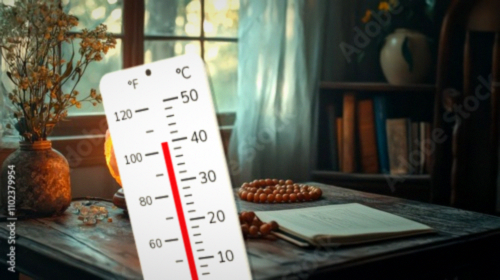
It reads value=40 unit=°C
